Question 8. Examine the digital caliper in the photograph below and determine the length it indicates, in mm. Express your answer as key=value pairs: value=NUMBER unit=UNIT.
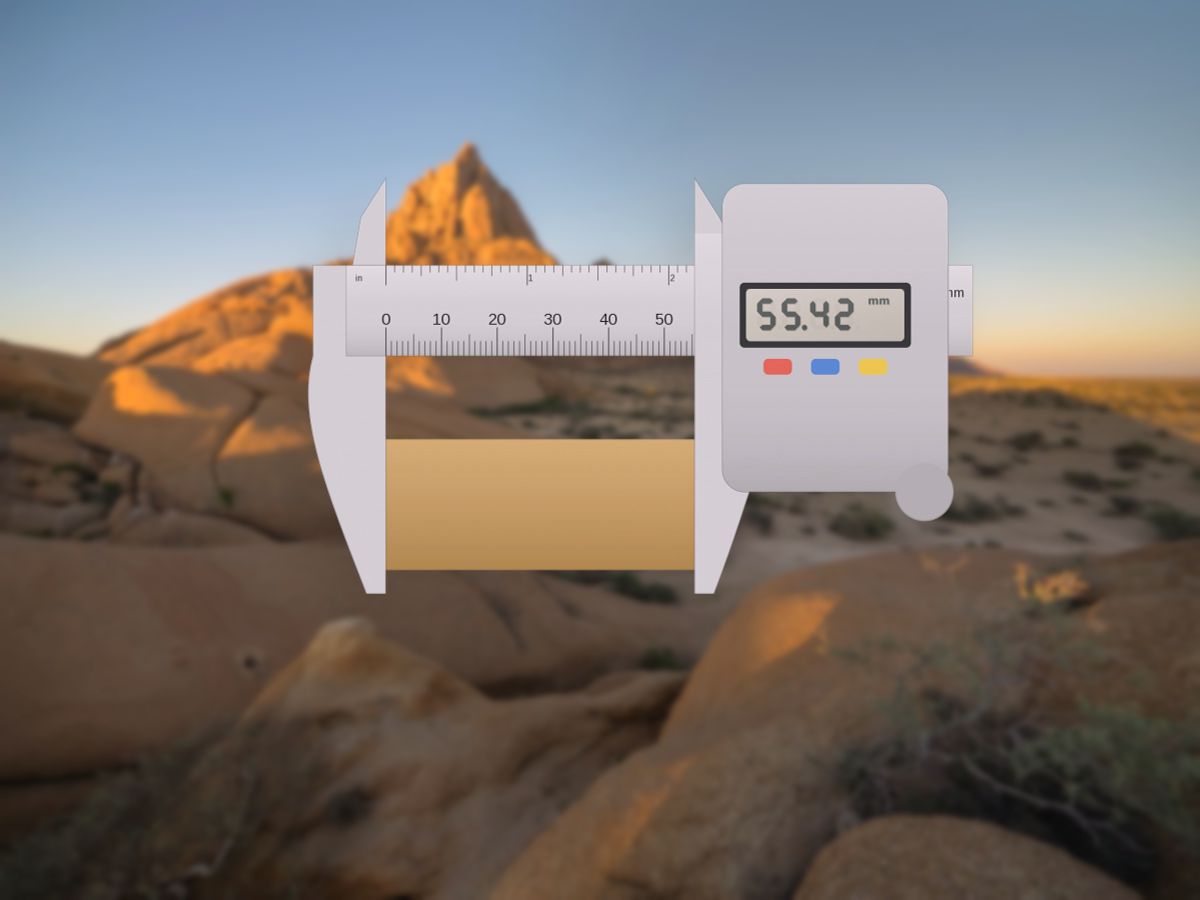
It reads value=55.42 unit=mm
